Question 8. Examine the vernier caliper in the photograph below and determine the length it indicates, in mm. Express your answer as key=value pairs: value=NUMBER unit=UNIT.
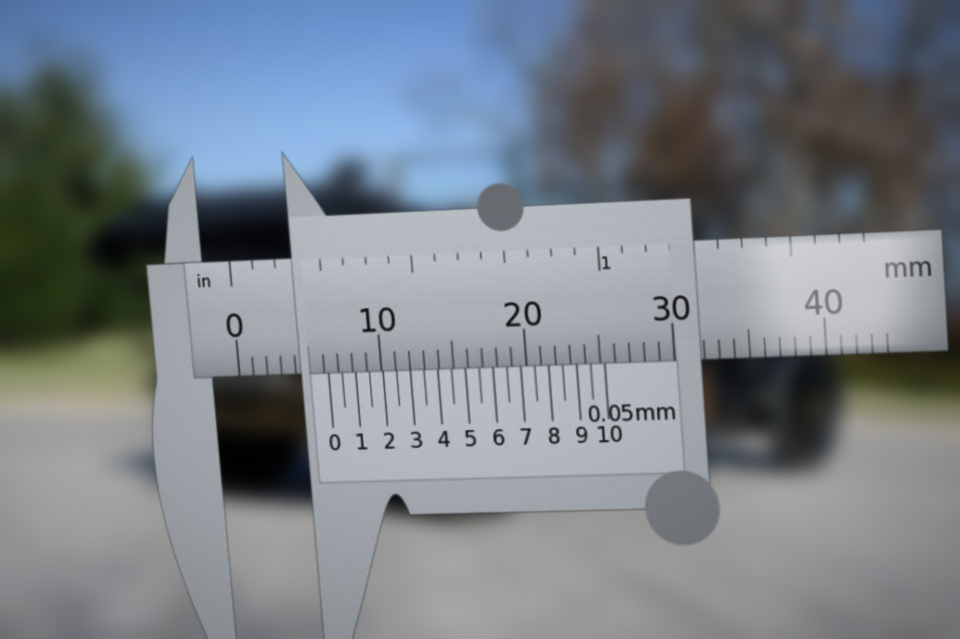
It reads value=6.3 unit=mm
